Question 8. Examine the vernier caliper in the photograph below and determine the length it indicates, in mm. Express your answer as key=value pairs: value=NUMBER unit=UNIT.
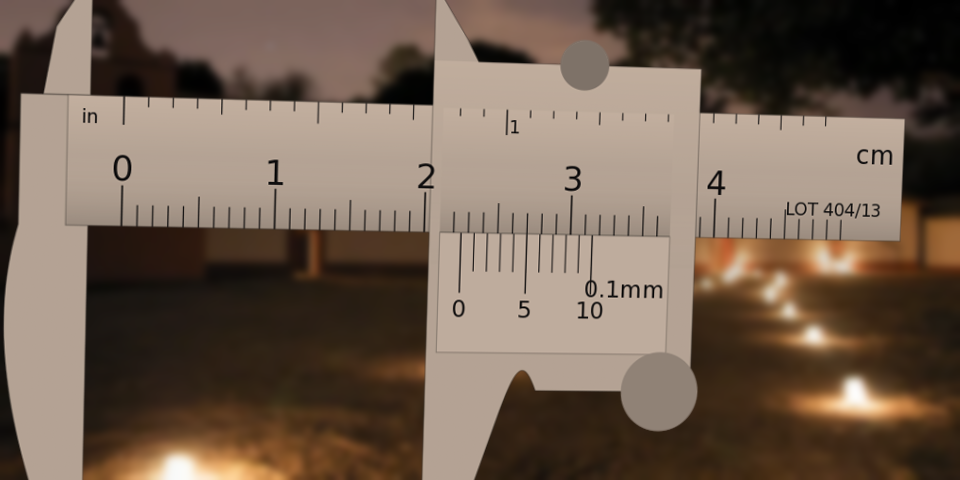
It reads value=22.5 unit=mm
